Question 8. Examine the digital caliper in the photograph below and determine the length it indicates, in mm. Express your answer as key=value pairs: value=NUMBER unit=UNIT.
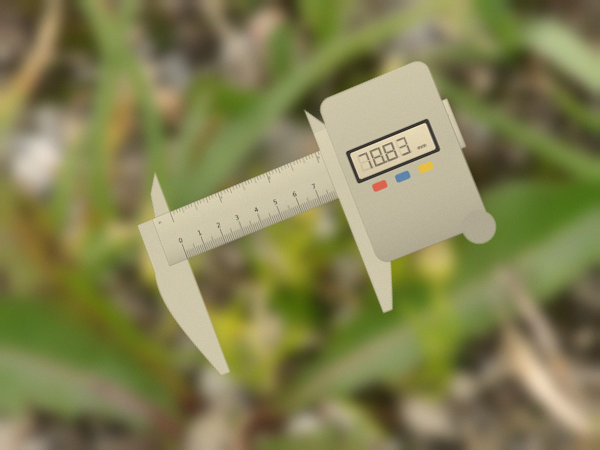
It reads value=78.83 unit=mm
